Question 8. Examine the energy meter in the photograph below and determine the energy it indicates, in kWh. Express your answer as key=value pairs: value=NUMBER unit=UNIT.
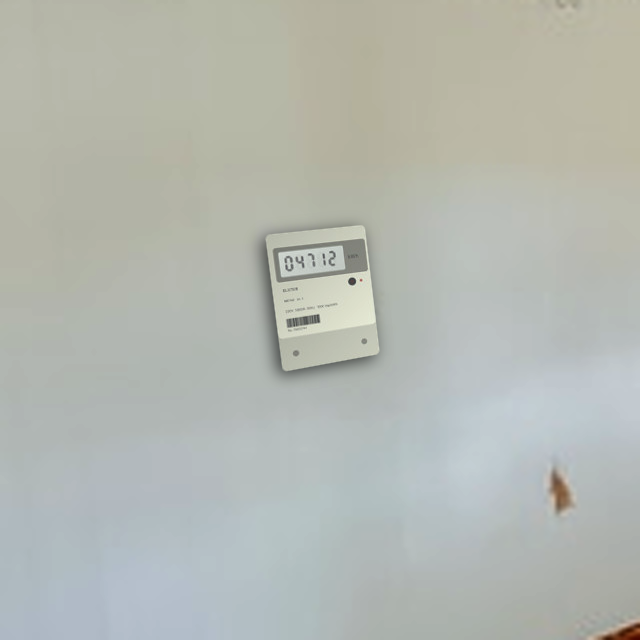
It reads value=4712 unit=kWh
